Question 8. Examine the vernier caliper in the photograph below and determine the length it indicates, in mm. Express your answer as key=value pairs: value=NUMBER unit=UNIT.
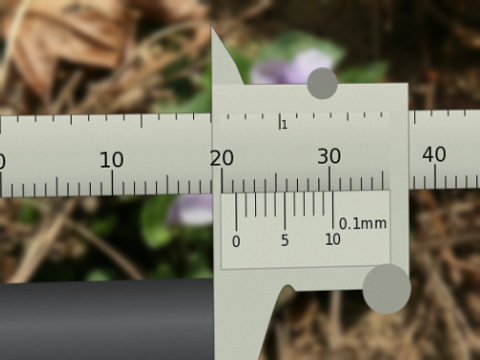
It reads value=21.3 unit=mm
